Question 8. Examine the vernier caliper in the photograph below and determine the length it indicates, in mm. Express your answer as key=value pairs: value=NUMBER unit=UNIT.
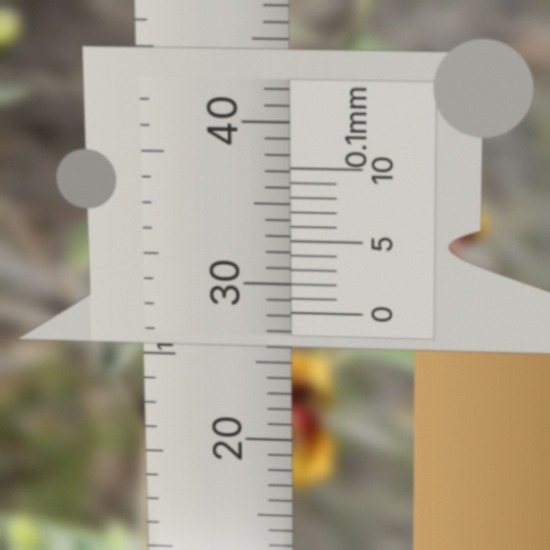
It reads value=28.2 unit=mm
